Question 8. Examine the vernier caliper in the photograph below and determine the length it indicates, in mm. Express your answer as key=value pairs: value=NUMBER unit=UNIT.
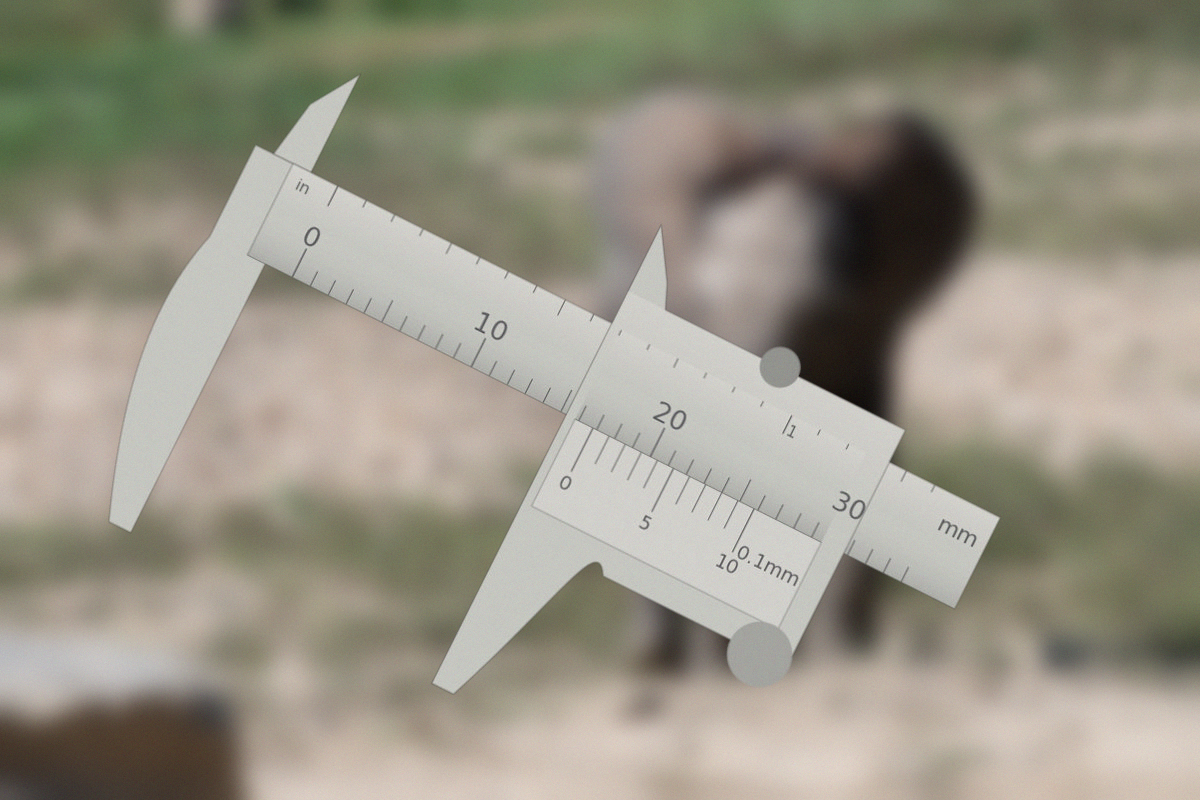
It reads value=16.8 unit=mm
